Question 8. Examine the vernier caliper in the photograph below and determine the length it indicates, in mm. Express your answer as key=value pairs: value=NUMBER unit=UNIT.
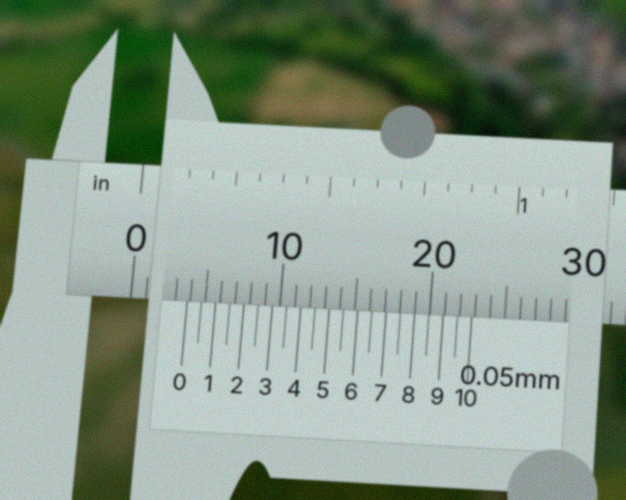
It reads value=3.8 unit=mm
